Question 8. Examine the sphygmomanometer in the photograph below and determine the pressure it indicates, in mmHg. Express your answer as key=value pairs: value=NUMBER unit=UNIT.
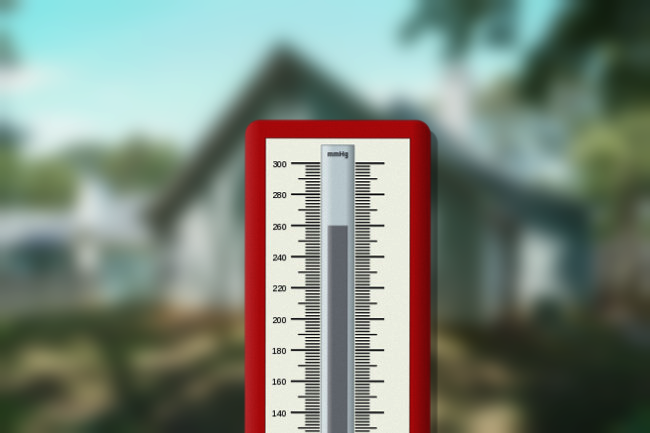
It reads value=260 unit=mmHg
